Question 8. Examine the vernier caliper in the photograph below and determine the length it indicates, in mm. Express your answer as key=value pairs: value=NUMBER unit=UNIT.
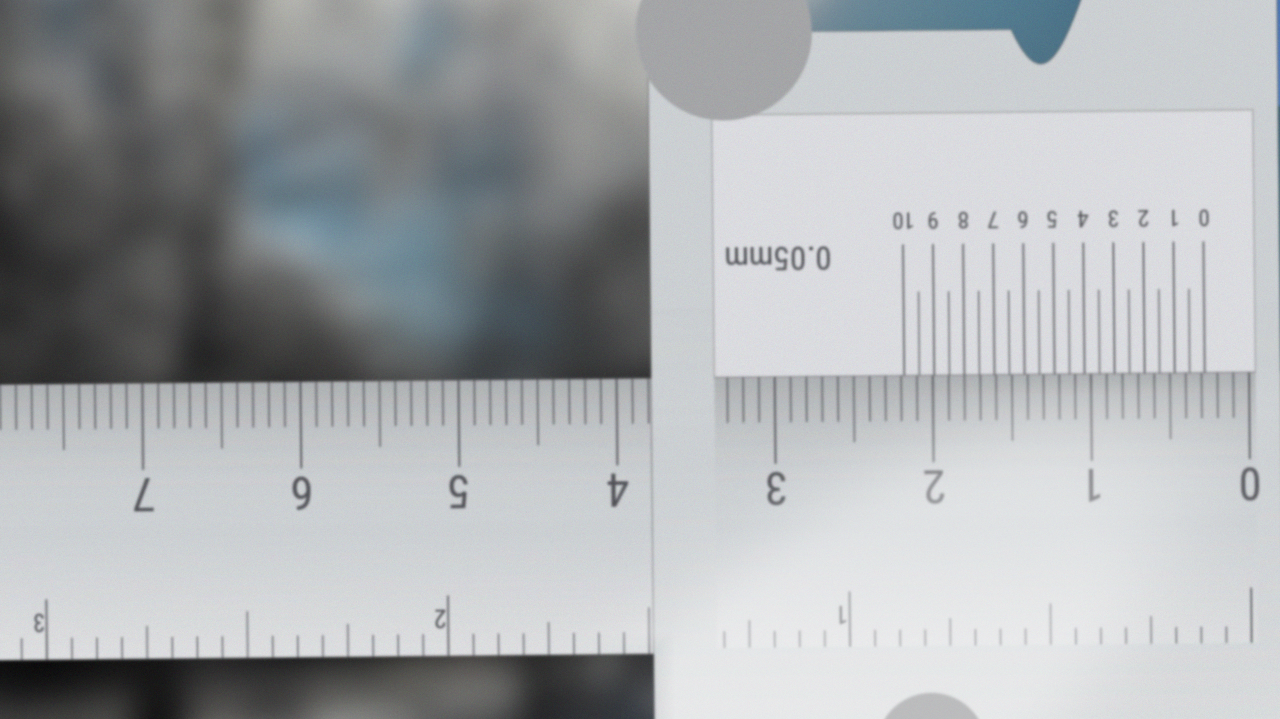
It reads value=2.8 unit=mm
